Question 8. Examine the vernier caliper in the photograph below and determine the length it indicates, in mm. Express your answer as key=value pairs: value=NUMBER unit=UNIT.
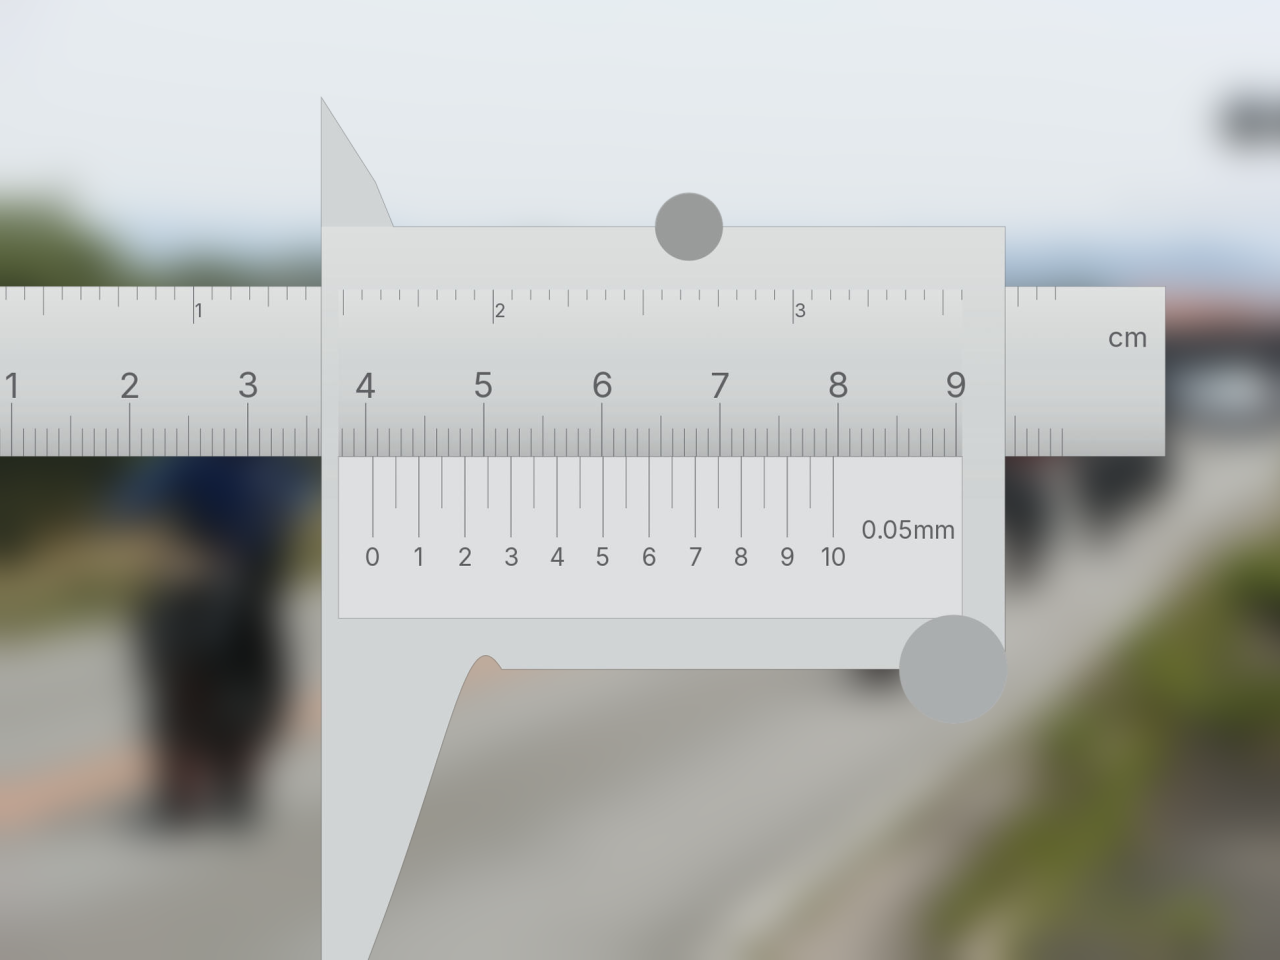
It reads value=40.6 unit=mm
